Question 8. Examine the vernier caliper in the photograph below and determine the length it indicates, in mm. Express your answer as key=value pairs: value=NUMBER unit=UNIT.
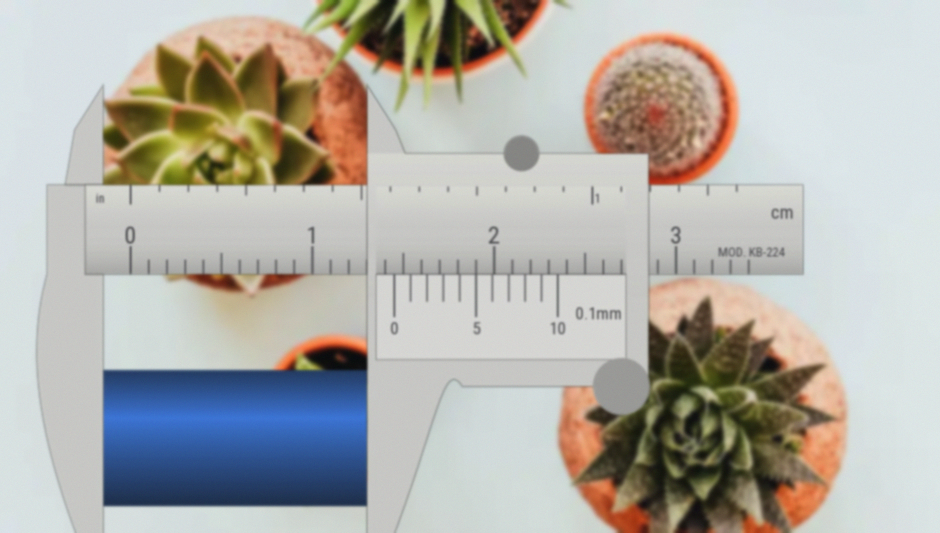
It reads value=14.5 unit=mm
